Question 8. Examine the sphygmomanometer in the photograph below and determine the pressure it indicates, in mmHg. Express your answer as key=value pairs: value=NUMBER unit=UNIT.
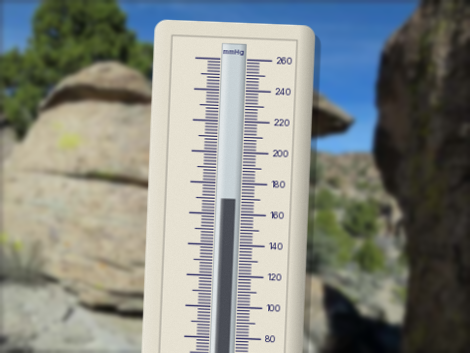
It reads value=170 unit=mmHg
